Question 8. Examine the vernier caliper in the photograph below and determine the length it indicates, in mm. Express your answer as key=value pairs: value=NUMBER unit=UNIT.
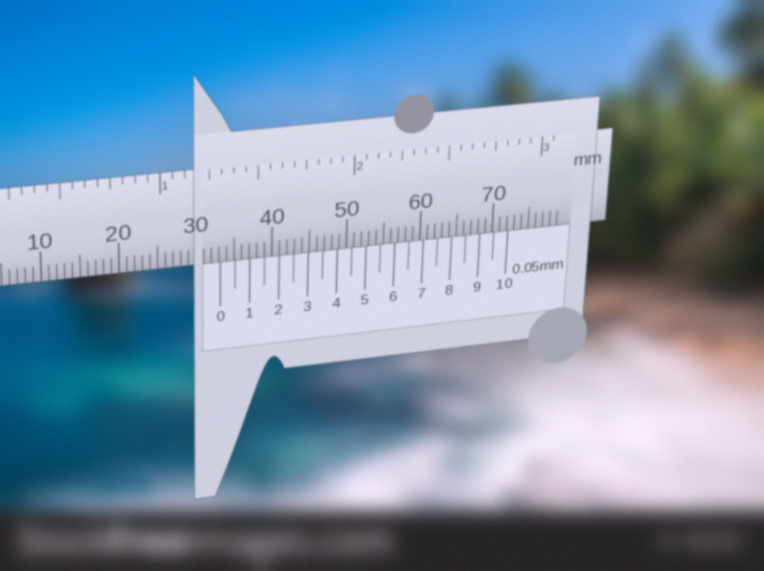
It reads value=33.2 unit=mm
